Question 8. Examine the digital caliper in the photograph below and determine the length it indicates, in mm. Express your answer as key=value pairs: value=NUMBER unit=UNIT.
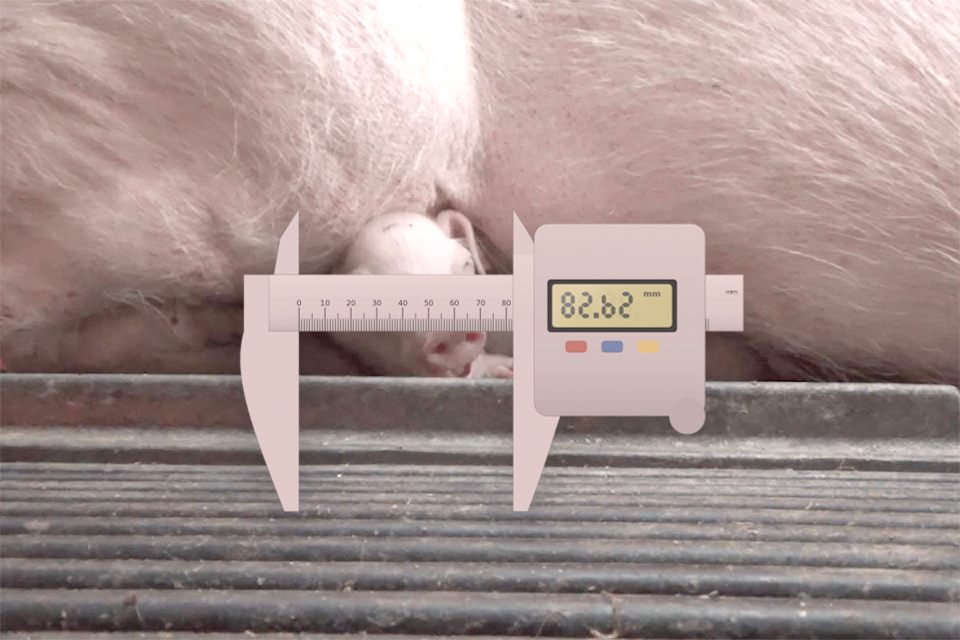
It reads value=82.62 unit=mm
